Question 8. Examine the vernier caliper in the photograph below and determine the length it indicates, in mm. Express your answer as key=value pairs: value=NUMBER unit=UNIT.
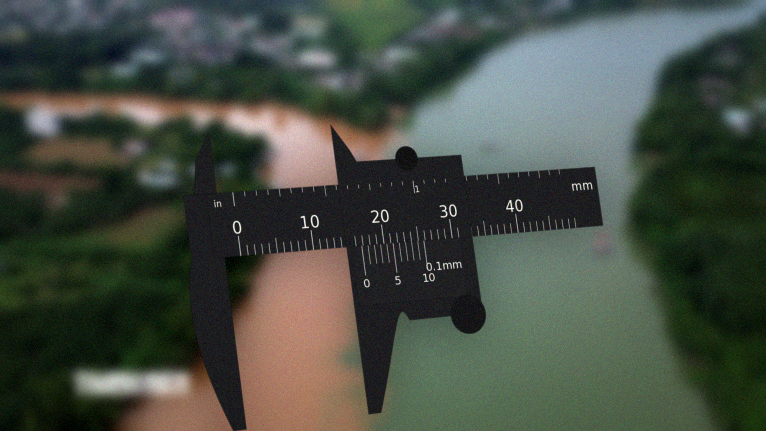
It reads value=16.8 unit=mm
